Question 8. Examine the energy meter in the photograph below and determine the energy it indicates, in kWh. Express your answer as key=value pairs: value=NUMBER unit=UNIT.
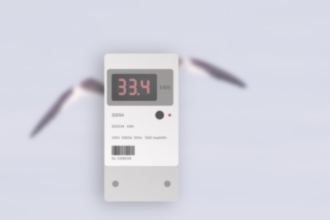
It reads value=33.4 unit=kWh
